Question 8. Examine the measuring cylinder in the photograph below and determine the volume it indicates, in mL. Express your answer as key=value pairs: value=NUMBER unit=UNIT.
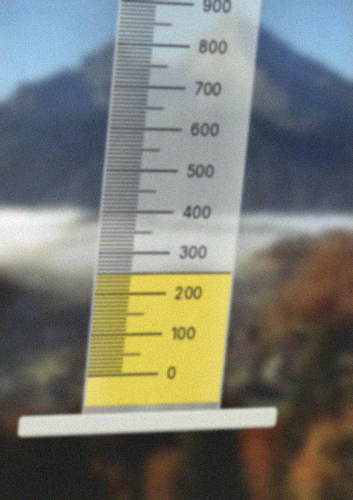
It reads value=250 unit=mL
